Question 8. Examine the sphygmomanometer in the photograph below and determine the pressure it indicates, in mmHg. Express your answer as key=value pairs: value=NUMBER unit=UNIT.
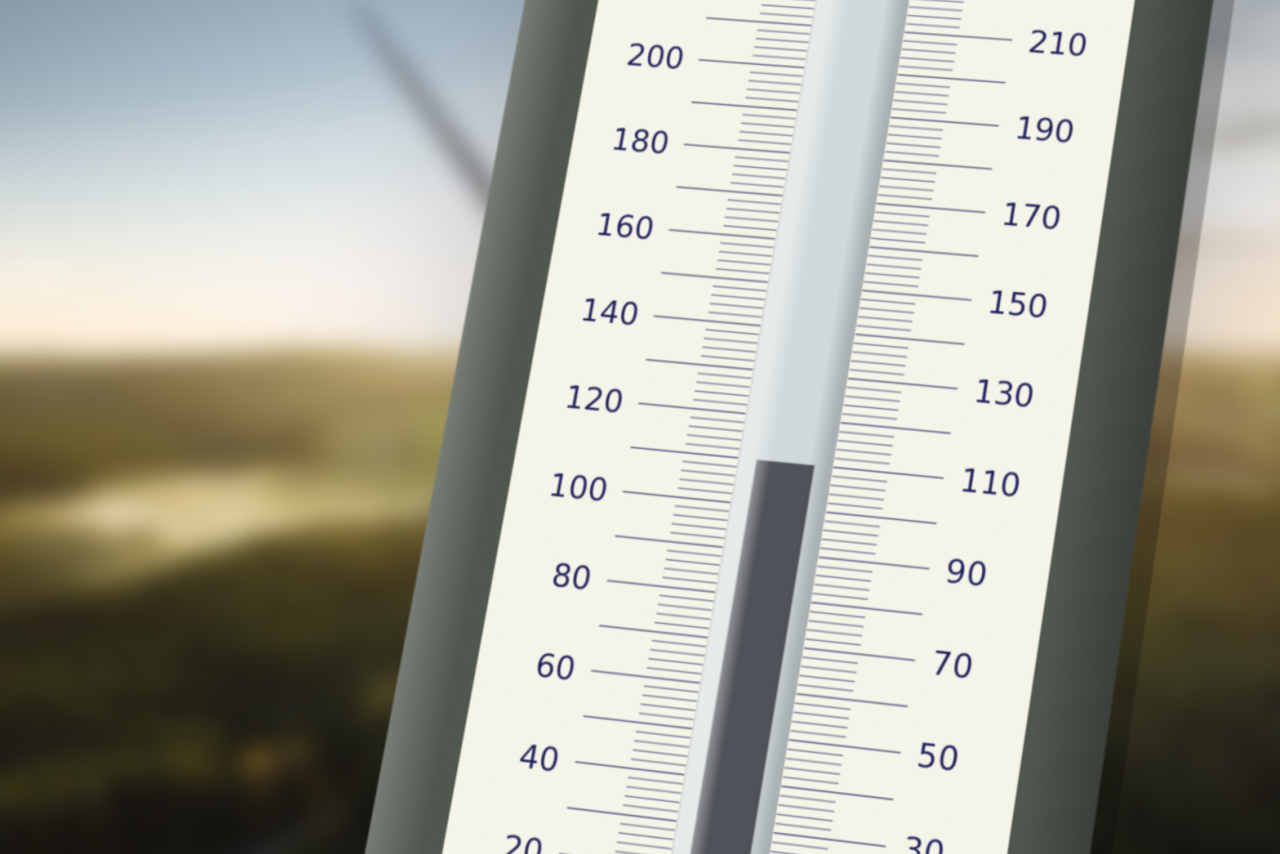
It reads value=110 unit=mmHg
